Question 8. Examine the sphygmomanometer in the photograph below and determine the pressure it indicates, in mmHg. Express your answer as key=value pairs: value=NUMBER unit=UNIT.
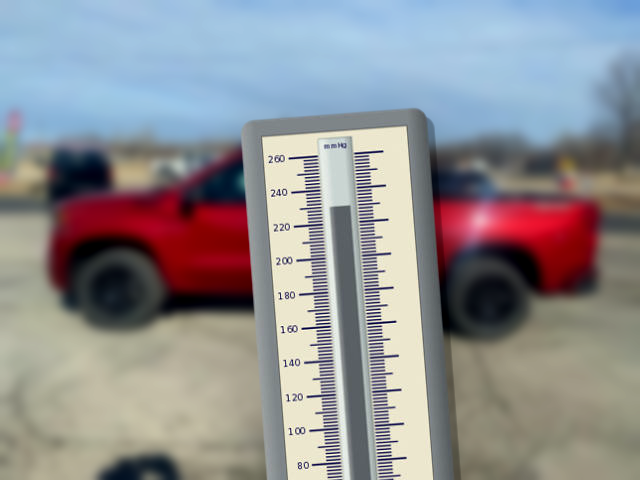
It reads value=230 unit=mmHg
